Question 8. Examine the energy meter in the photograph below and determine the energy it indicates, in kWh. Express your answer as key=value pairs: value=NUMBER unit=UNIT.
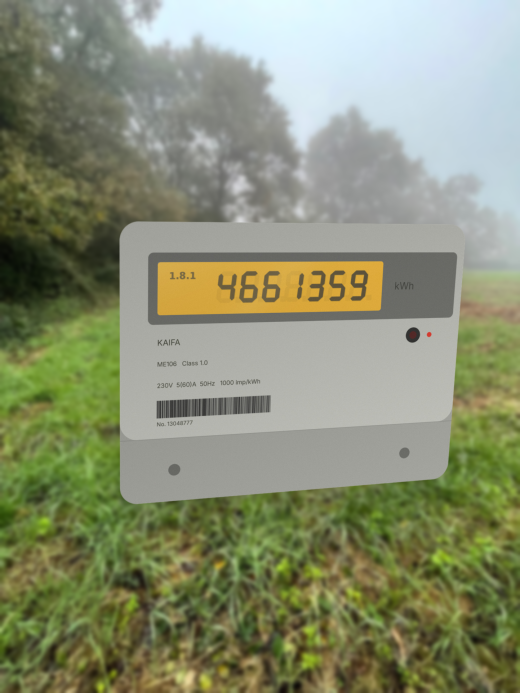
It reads value=4661359 unit=kWh
